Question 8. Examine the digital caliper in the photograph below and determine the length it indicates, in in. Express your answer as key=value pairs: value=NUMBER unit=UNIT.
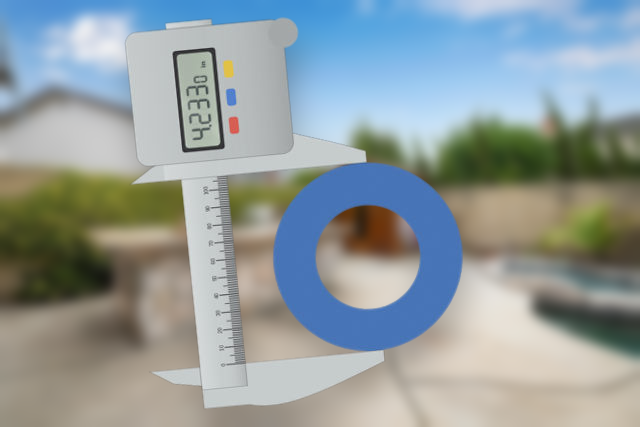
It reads value=4.2330 unit=in
